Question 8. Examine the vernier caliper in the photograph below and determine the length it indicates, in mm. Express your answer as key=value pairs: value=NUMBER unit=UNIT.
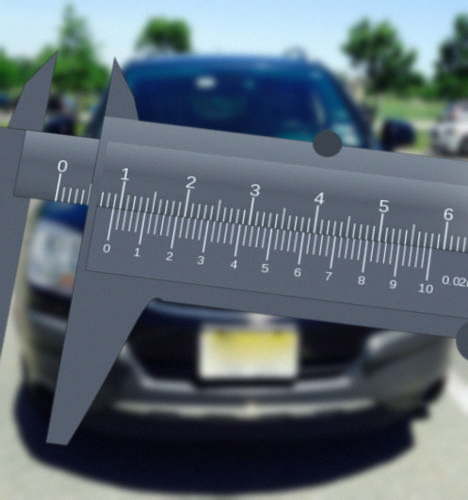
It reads value=9.0 unit=mm
